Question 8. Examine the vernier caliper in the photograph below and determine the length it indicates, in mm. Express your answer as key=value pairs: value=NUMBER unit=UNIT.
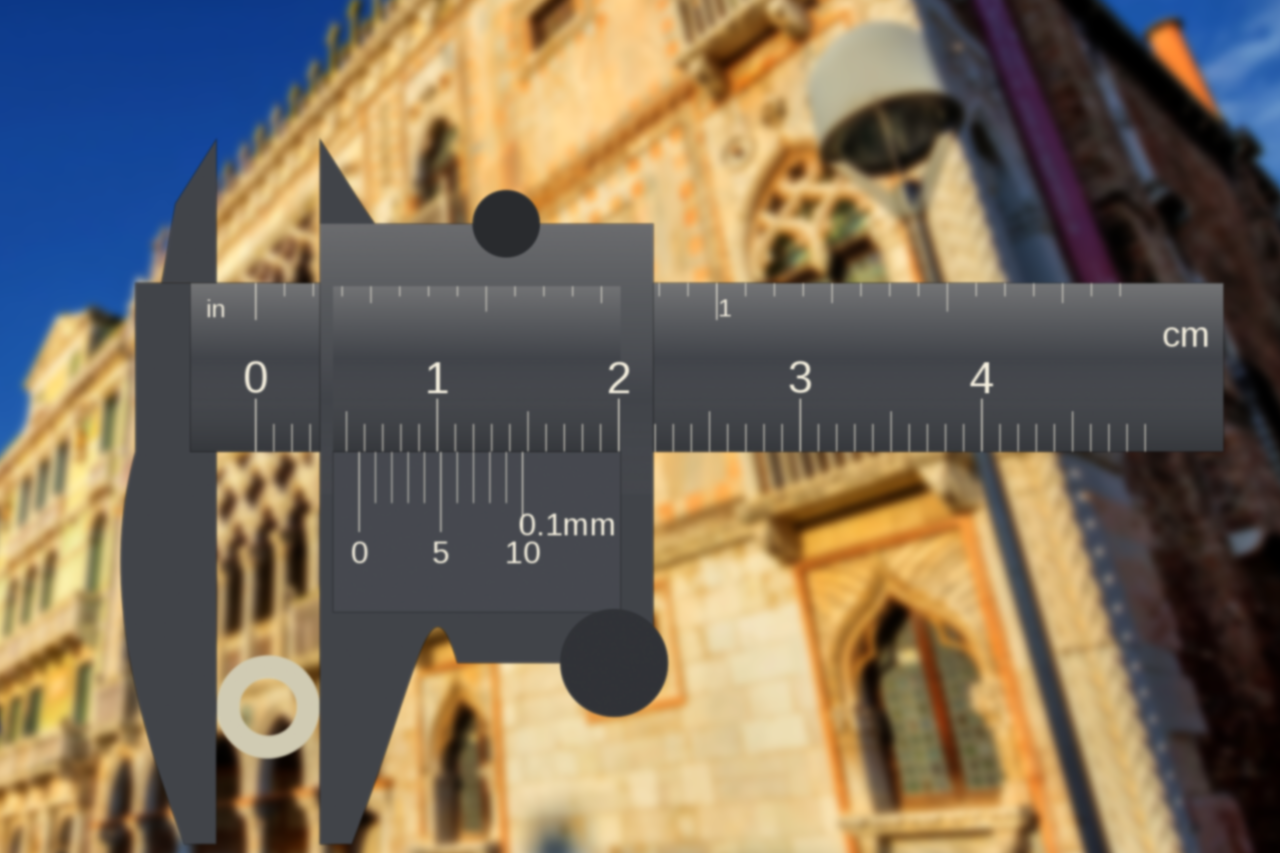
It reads value=5.7 unit=mm
